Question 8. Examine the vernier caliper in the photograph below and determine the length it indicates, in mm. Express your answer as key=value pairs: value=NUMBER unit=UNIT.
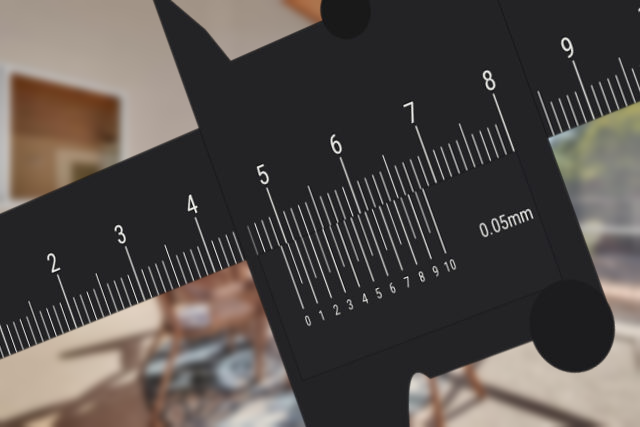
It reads value=49.2 unit=mm
